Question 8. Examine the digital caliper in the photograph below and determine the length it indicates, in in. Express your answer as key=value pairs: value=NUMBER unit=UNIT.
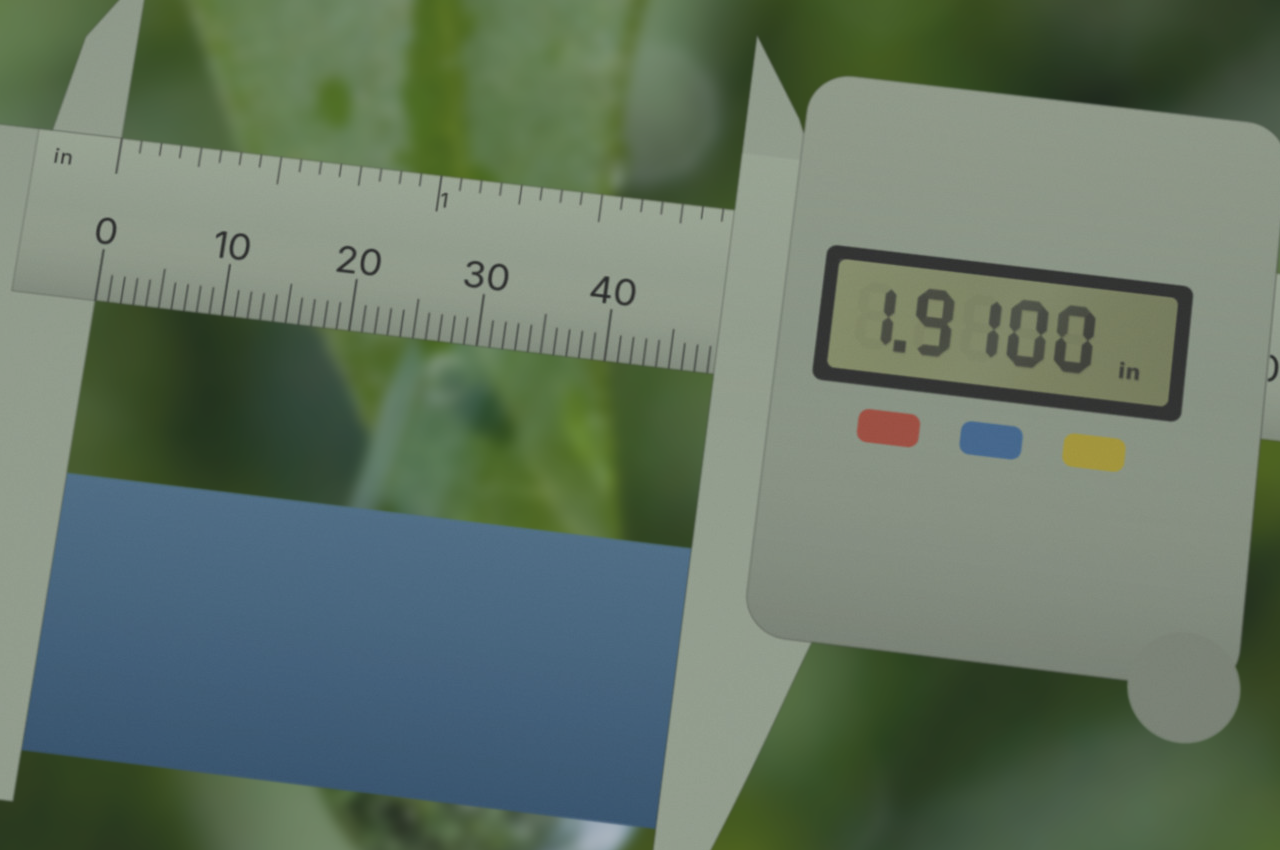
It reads value=1.9100 unit=in
